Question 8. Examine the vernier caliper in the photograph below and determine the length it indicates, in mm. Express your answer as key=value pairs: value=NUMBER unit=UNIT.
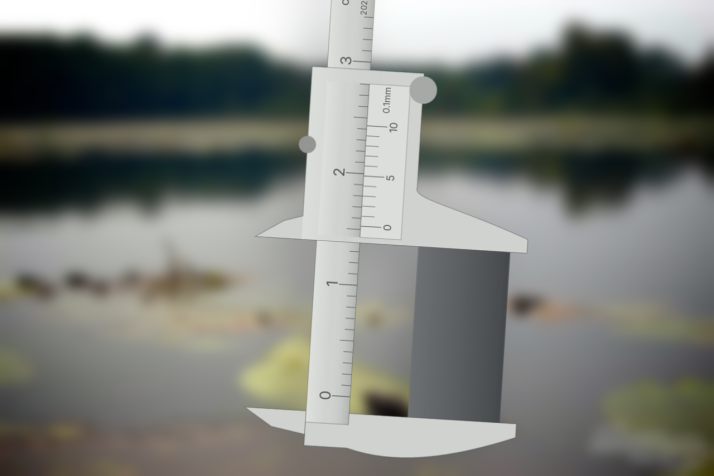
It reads value=15.3 unit=mm
